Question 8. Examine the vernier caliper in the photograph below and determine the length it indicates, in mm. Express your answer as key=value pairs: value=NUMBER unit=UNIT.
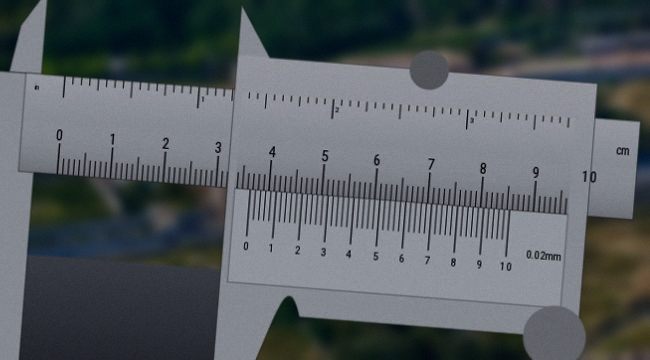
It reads value=36.5 unit=mm
